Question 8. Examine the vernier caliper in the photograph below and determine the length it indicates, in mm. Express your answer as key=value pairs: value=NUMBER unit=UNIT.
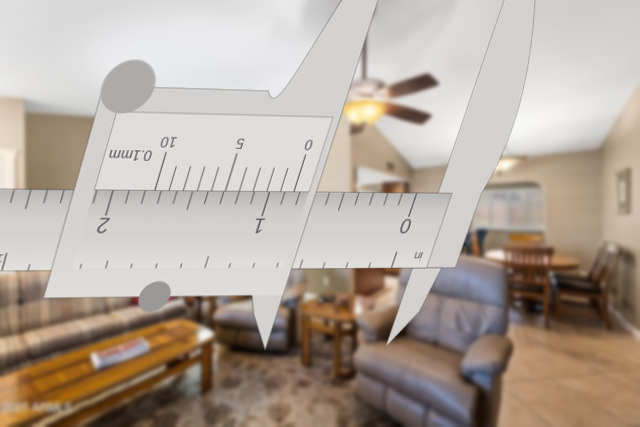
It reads value=8.4 unit=mm
